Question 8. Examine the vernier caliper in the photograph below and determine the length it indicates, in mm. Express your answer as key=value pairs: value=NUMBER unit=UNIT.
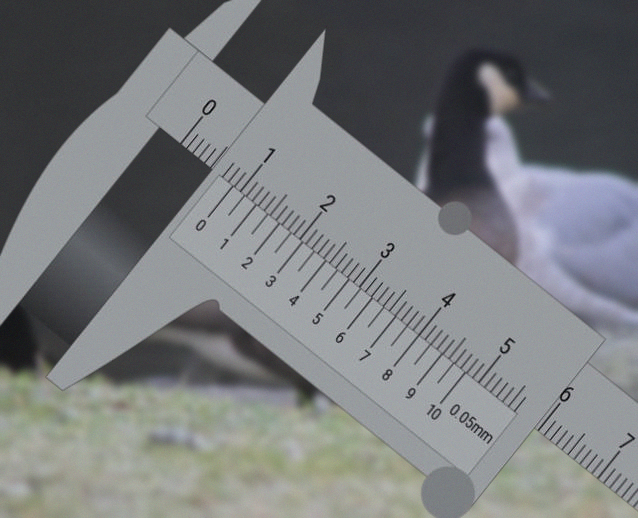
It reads value=8.8 unit=mm
